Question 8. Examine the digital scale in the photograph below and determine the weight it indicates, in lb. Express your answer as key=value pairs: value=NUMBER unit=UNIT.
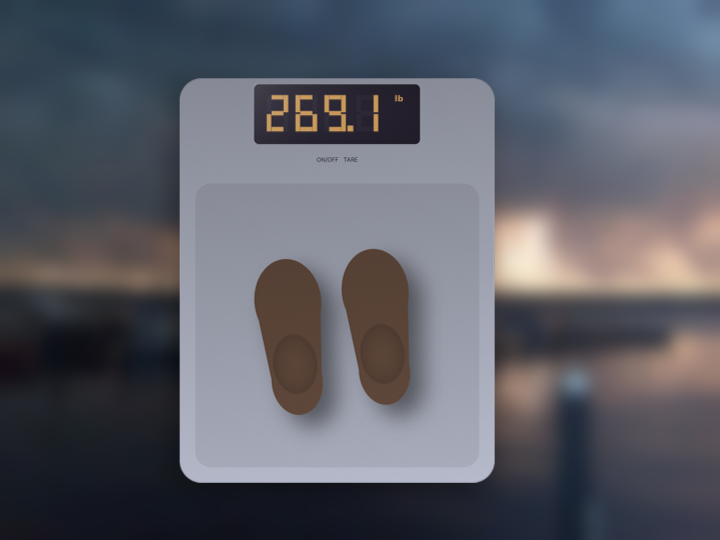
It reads value=269.1 unit=lb
